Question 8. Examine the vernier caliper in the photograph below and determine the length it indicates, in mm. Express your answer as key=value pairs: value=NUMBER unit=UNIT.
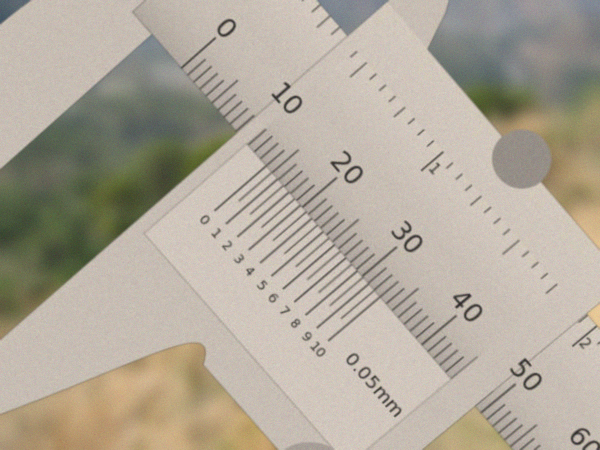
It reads value=14.0 unit=mm
